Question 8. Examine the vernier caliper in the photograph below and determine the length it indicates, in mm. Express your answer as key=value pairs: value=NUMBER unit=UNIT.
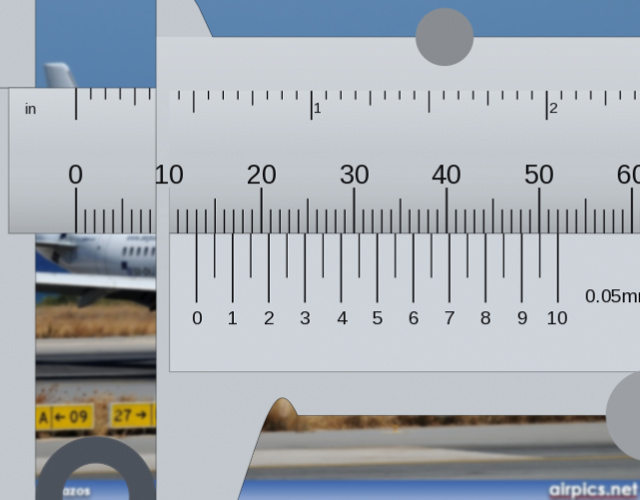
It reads value=13.0 unit=mm
